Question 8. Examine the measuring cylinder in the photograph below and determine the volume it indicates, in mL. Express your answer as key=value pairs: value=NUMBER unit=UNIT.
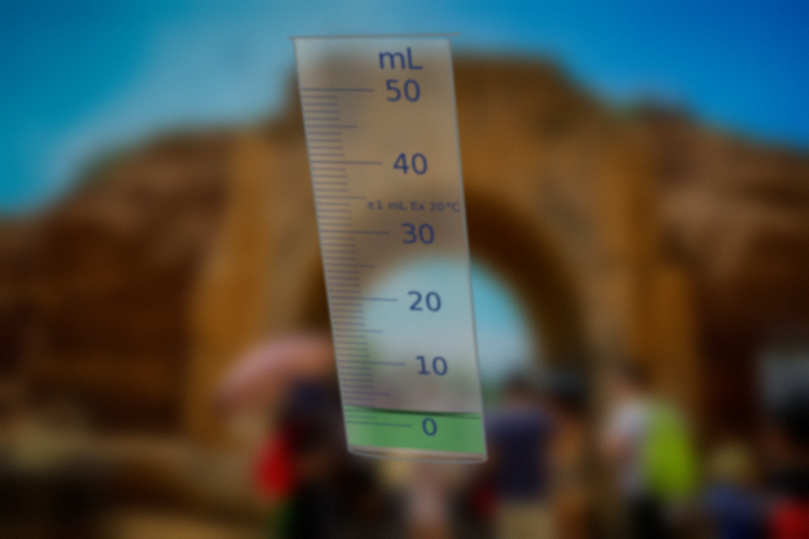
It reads value=2 unit=mL
